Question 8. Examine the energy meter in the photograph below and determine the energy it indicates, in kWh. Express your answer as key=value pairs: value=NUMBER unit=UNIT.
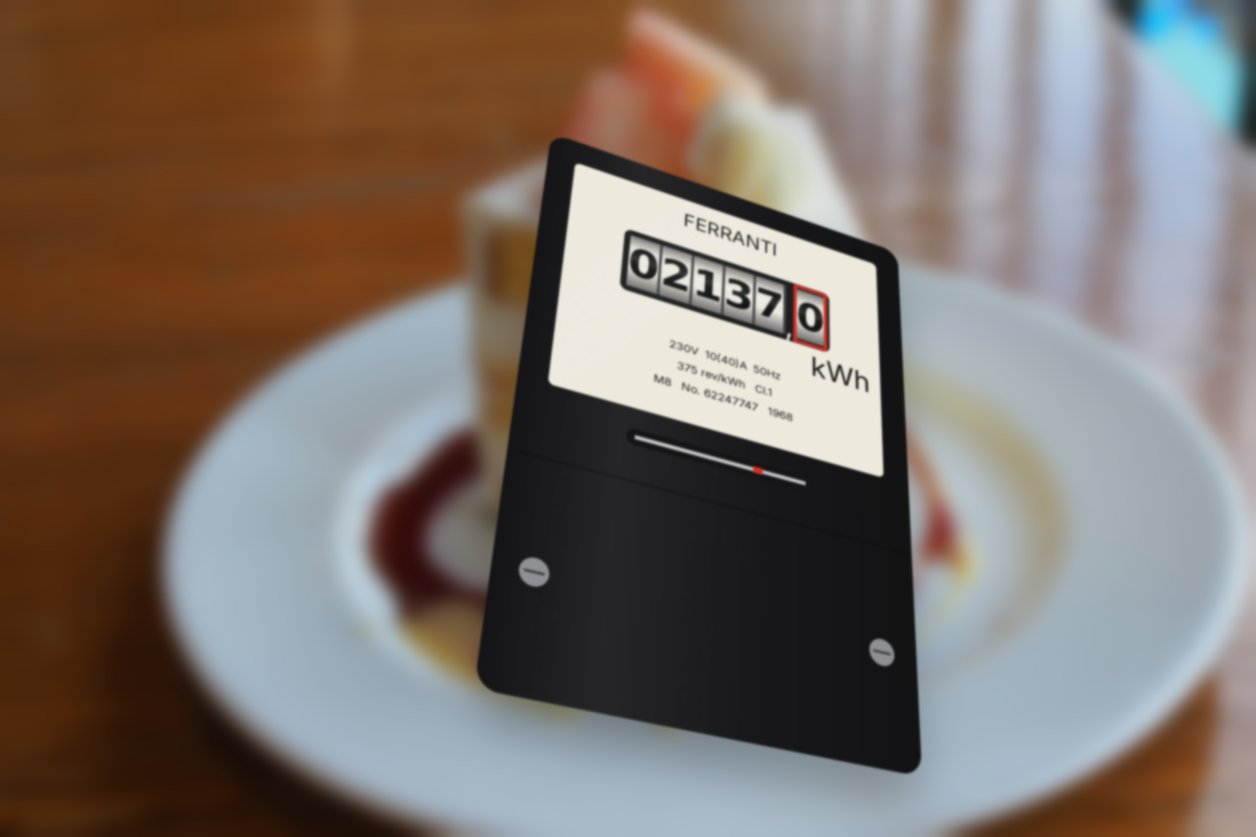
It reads value=2137.0 unit=kWh
